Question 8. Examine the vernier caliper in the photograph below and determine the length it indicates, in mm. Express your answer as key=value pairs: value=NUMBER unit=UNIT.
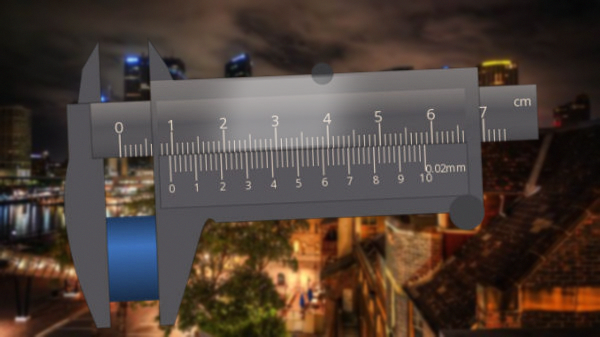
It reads value=9.5 unit=mm
